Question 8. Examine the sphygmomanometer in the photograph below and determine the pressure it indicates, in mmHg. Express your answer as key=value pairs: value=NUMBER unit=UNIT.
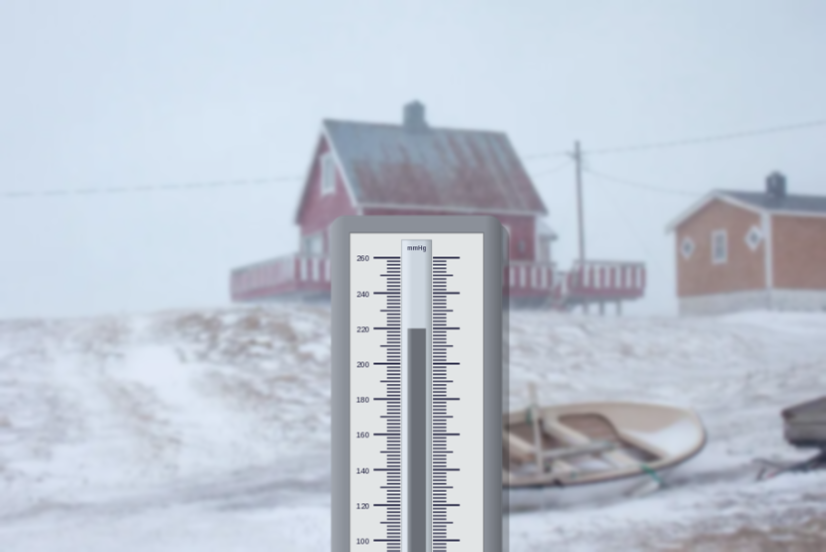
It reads value=220 unit=mmHg
